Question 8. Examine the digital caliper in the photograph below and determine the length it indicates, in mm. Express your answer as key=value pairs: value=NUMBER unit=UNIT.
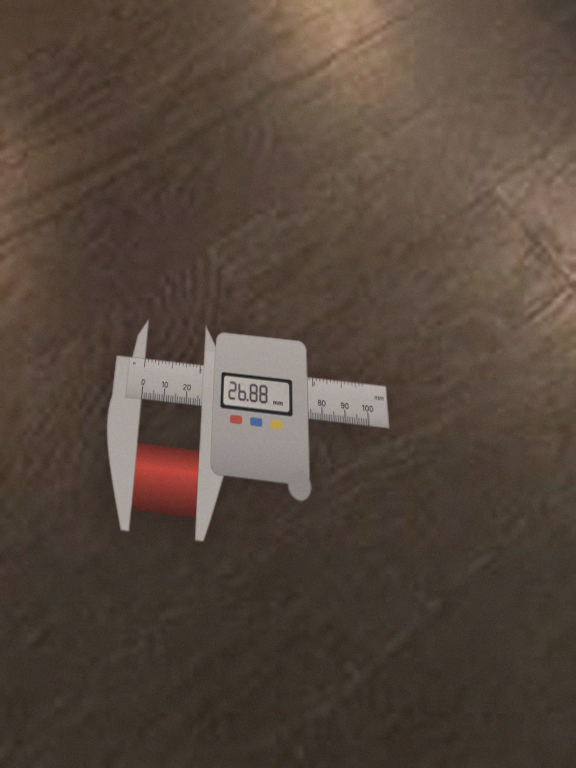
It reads value=26.88 unit=mm
